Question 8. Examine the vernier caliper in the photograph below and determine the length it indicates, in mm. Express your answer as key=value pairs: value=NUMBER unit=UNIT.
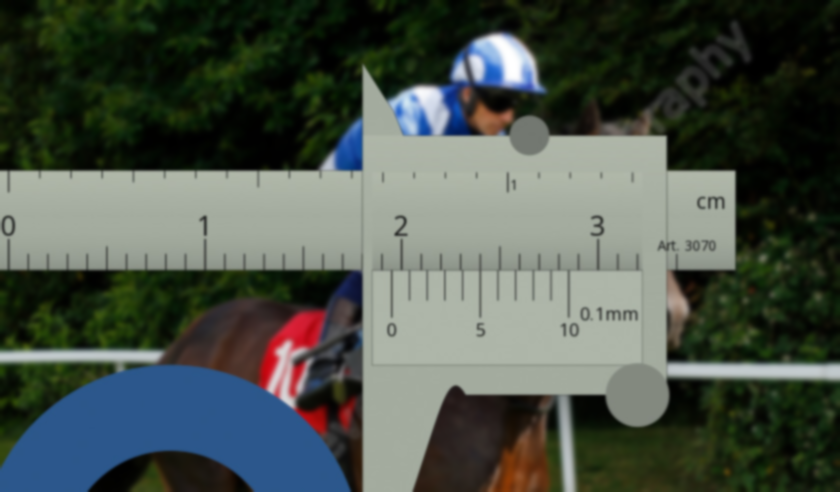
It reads value=19.5 unit=mm
